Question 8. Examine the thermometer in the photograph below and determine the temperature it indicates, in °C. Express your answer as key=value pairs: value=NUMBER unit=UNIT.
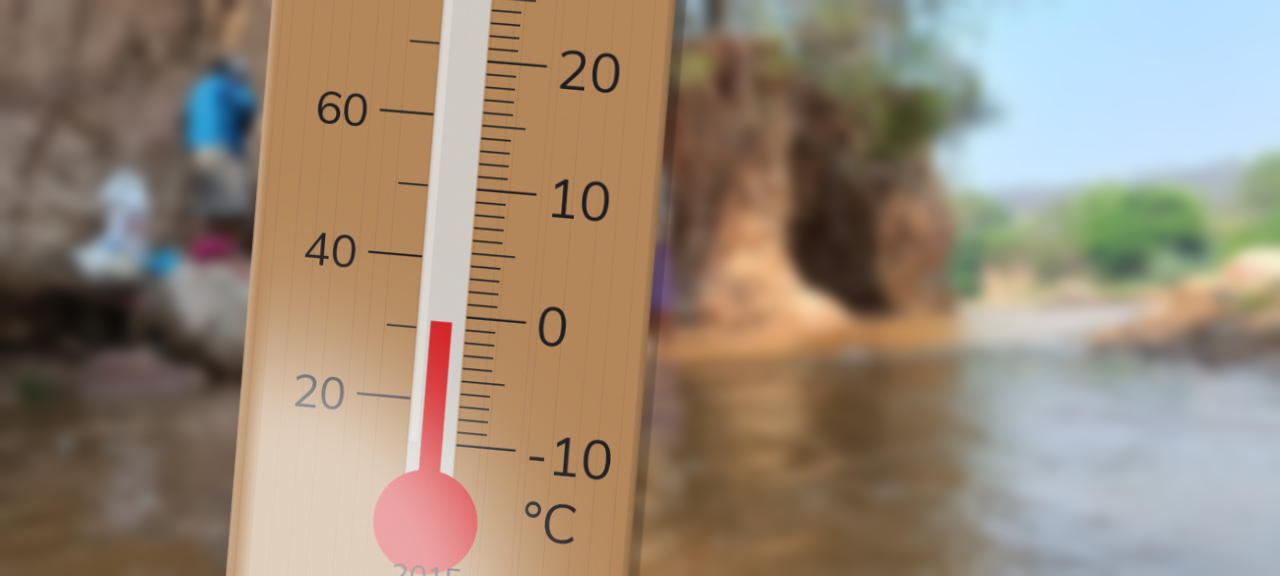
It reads value=-0.5 unit=°C
